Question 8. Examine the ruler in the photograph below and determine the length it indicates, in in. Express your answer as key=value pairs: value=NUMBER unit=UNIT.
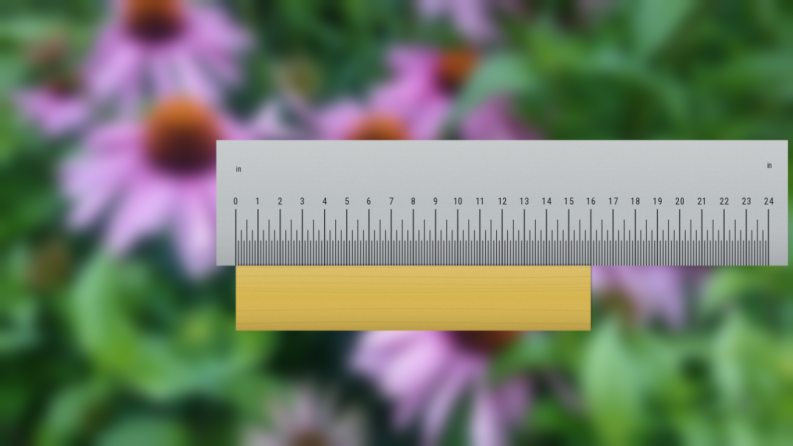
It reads value=16 unit=in
